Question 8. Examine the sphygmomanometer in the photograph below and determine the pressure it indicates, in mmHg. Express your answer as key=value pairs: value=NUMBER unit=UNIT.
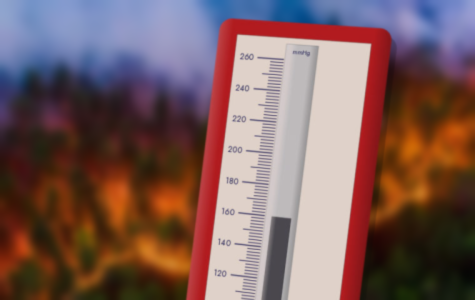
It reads value=160 unit=mmHg
